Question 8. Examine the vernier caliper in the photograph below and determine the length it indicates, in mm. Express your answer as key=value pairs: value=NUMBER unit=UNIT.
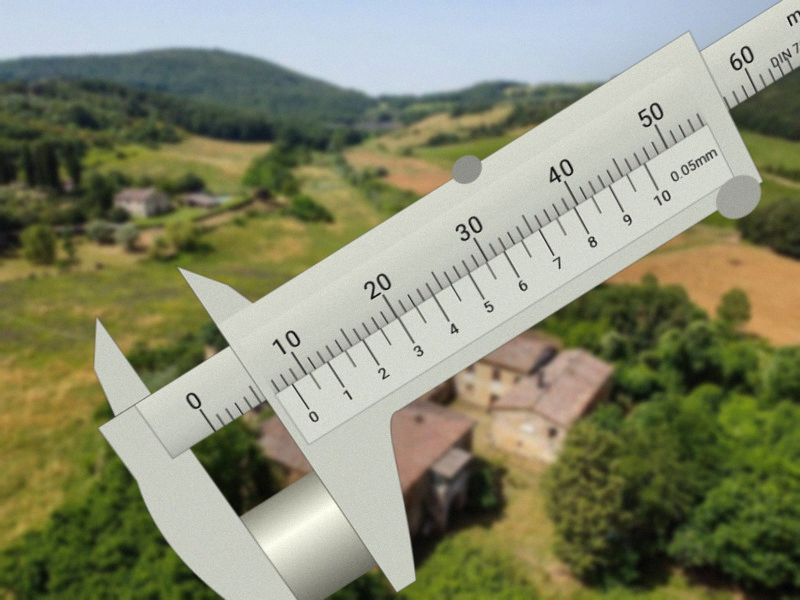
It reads value=8.4 unit=mm
